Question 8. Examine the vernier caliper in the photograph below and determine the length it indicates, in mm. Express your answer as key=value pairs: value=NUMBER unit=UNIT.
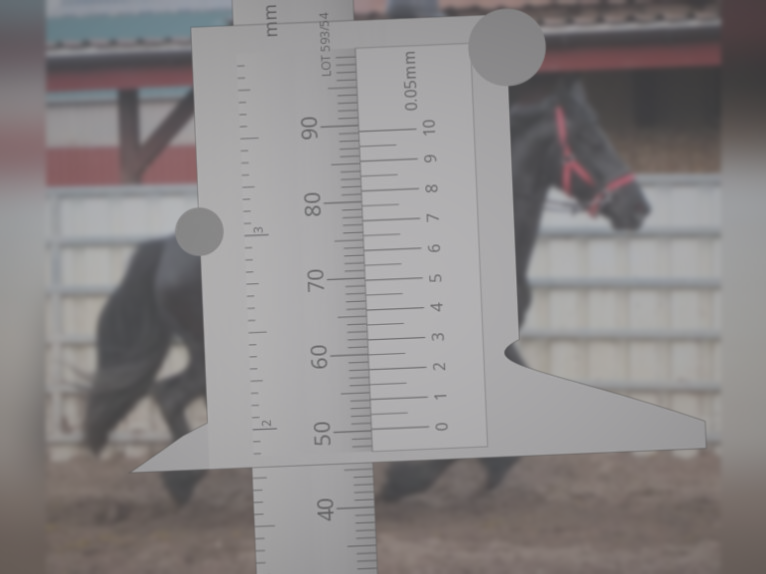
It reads value=50.2 unit=mm
